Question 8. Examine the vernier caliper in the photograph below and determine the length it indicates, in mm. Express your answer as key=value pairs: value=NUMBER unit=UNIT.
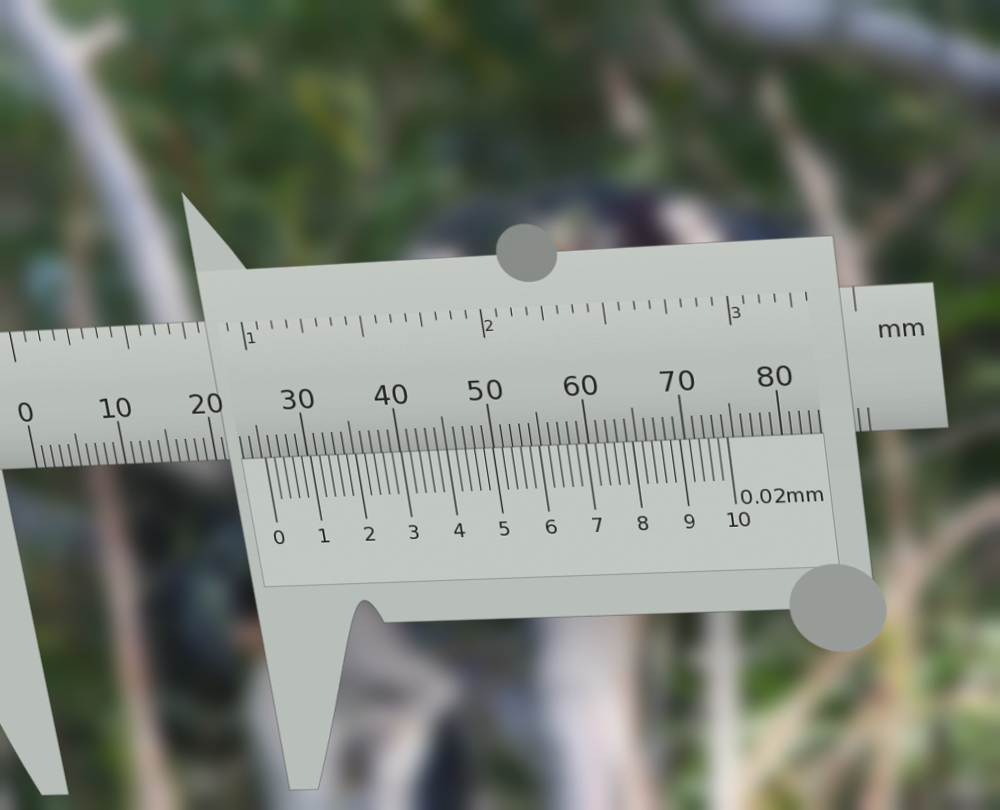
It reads value=25.4 unit=mm
